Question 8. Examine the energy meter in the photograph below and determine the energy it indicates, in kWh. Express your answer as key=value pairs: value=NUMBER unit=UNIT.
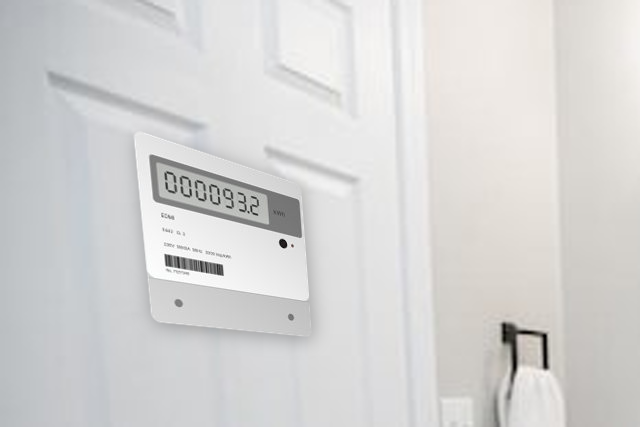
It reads value=93.2 unit=kWh
